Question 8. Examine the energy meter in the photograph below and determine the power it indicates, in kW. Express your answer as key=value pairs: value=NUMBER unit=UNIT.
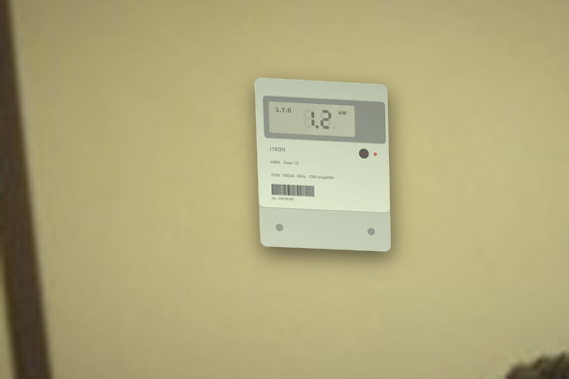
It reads value=1.2 unit=kW
